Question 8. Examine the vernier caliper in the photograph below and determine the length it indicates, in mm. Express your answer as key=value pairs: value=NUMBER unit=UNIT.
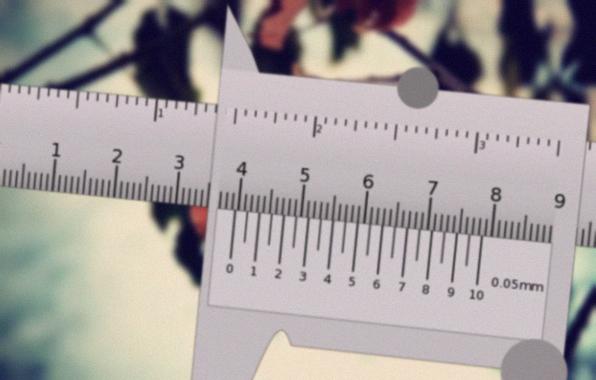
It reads value=39.5 unit=mm
